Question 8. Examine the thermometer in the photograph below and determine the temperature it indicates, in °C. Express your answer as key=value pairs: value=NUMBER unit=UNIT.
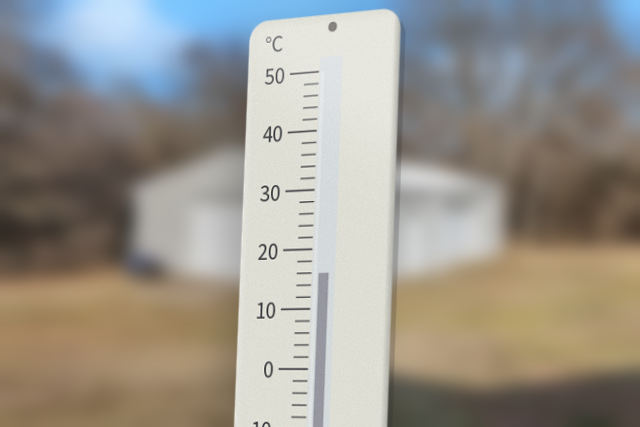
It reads value=16 unit=°C
